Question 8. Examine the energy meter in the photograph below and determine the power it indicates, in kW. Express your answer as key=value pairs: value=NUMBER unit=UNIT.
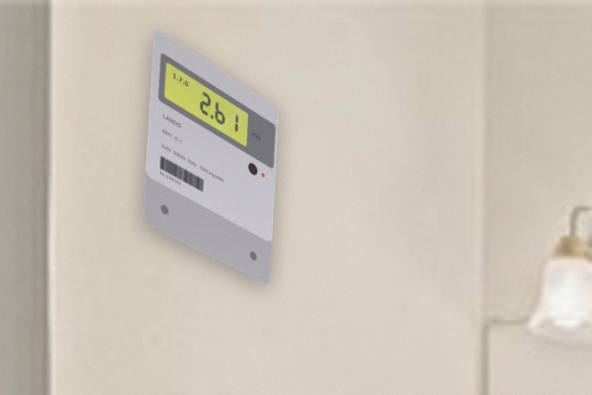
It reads value=2.61 unit=kW
